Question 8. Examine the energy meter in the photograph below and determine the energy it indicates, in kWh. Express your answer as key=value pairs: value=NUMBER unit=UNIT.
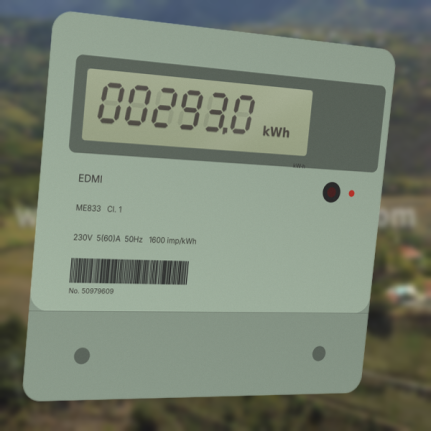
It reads value=293.0 unit=kWh
